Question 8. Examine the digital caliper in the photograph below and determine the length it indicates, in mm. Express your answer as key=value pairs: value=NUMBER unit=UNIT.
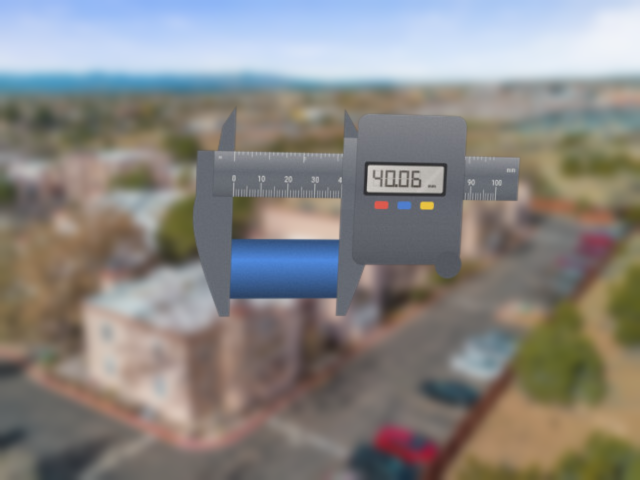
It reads value=40.06 unit=mm
